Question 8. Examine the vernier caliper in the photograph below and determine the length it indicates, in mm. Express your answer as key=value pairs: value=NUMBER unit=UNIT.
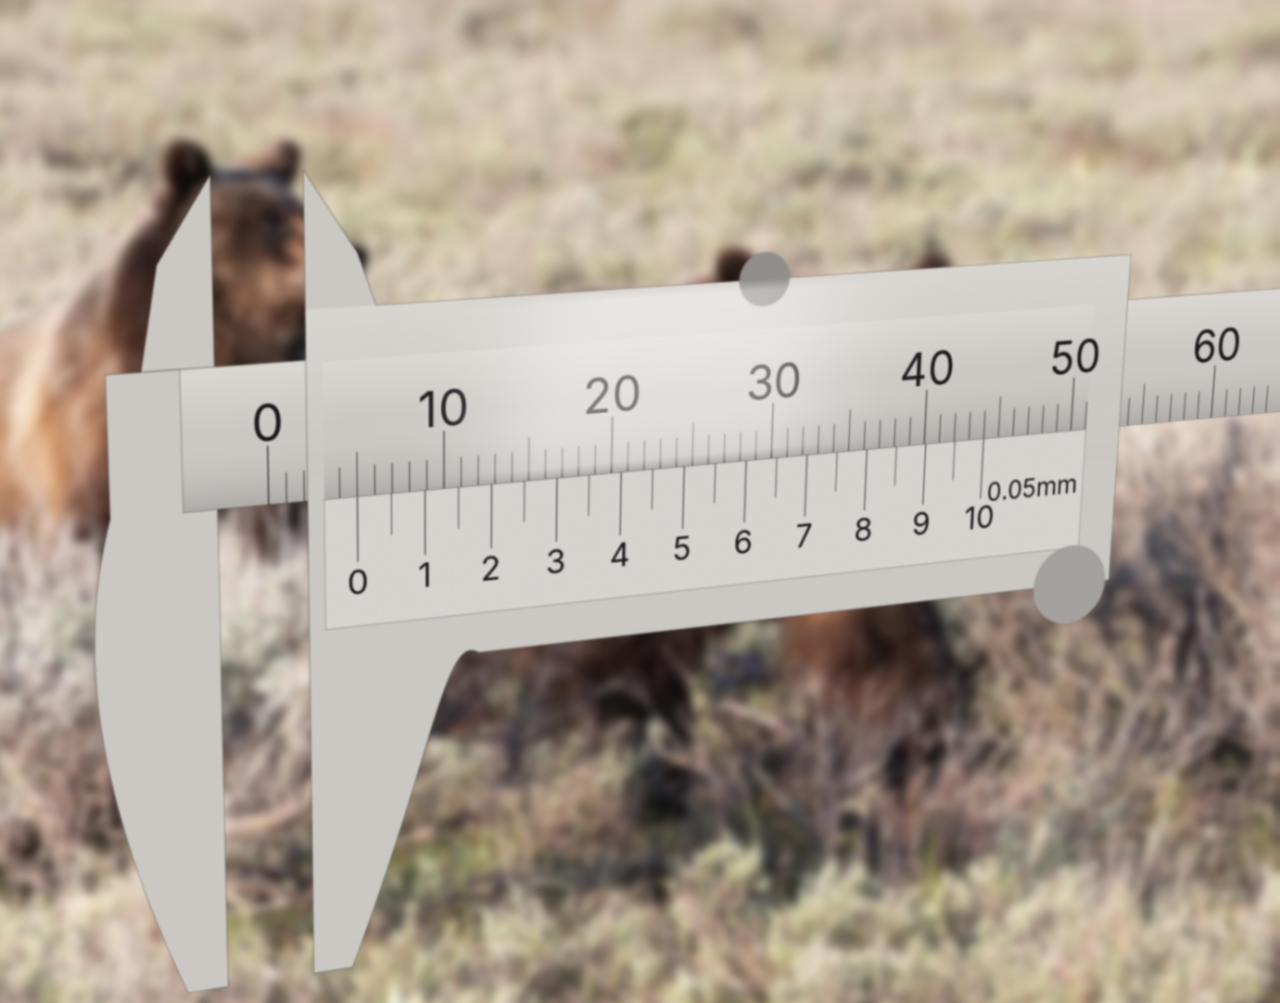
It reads value=5.0 unit=mm
